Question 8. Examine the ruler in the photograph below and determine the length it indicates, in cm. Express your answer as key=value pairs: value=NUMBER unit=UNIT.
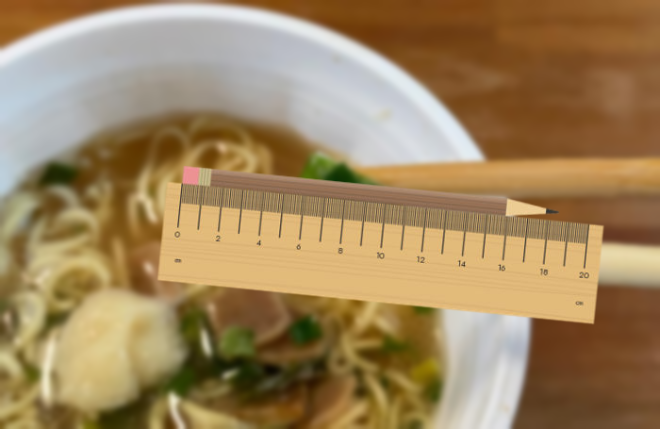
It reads value=18.5 unit=cm
